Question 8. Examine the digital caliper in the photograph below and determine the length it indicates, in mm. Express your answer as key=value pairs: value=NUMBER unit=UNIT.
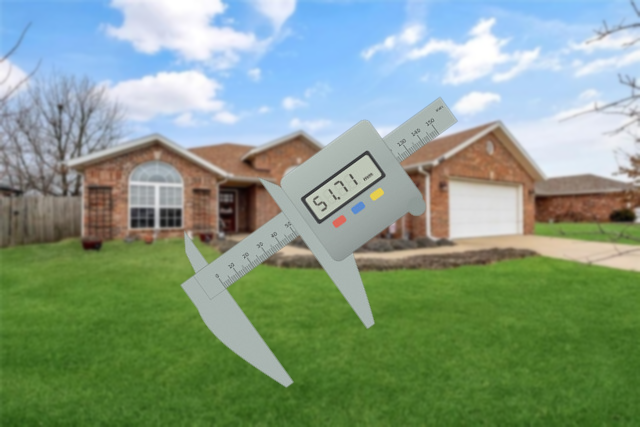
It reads value=51.71 unit=mm
